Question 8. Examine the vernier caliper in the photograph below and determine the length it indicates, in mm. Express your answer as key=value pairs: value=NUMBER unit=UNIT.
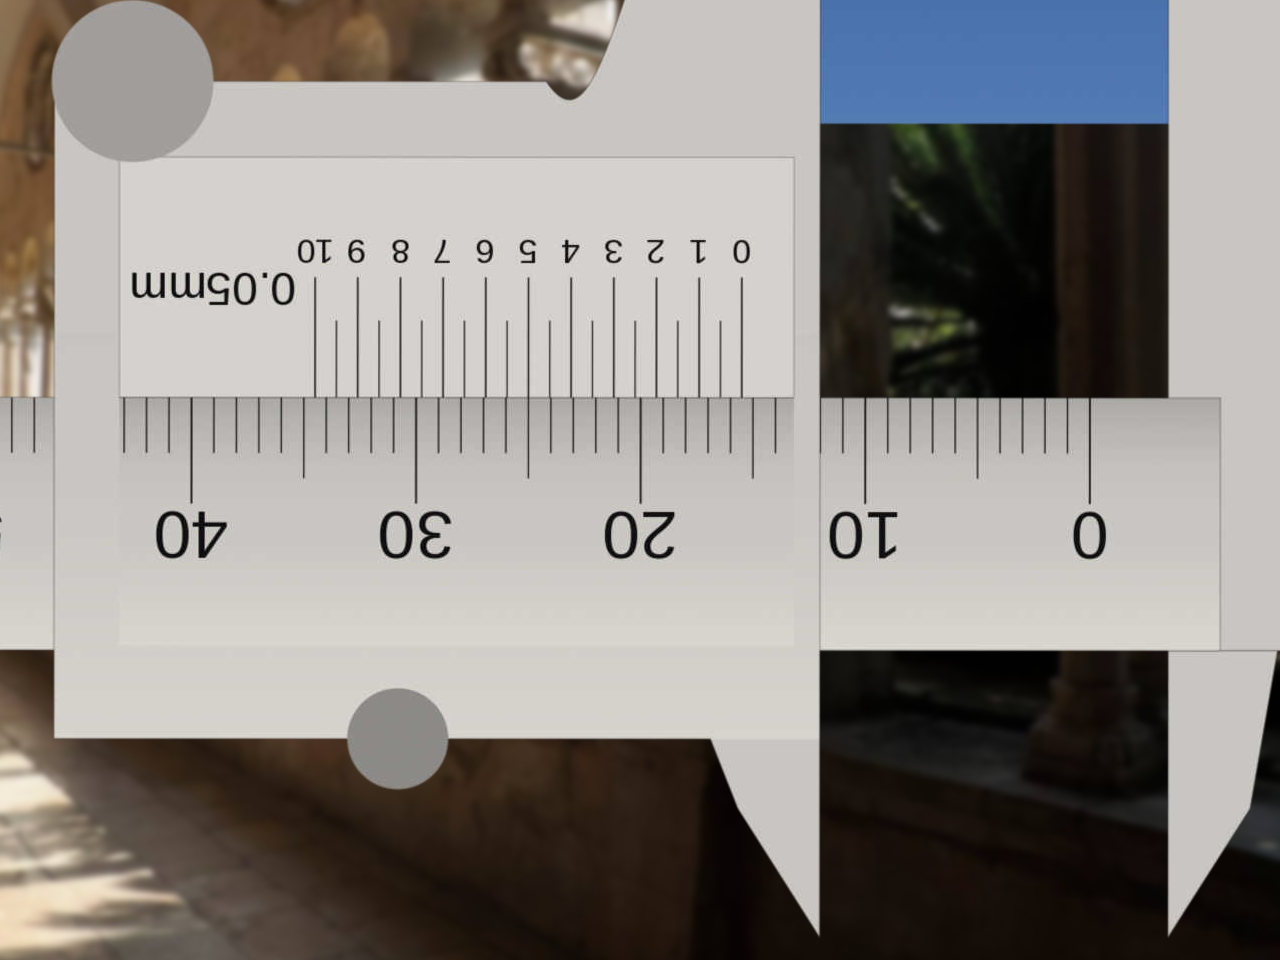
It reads value=15.5 unit=mm
